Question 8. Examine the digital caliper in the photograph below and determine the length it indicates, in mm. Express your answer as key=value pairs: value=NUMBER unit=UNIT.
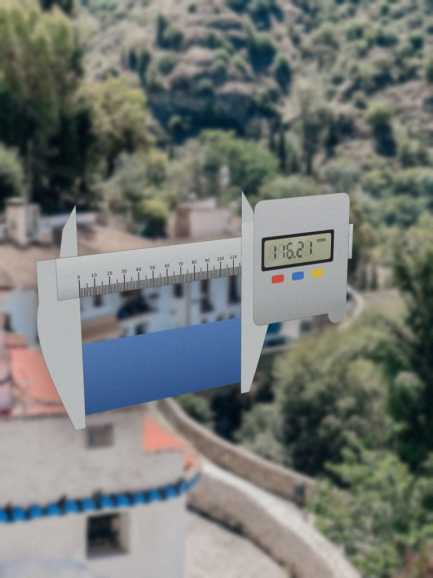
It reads value=116.21 unit=mm
